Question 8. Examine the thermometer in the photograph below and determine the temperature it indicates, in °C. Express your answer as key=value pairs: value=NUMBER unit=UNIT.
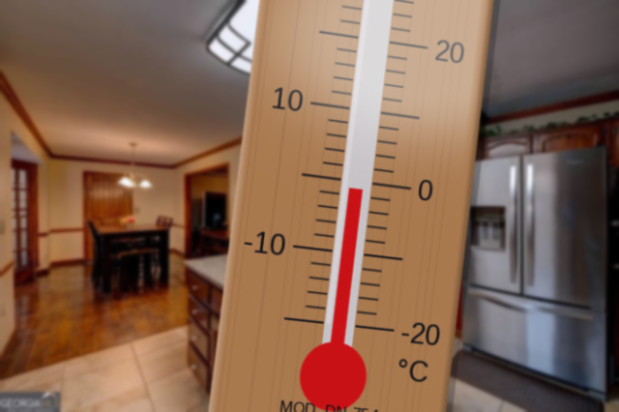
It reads value=-1 unit=°C
